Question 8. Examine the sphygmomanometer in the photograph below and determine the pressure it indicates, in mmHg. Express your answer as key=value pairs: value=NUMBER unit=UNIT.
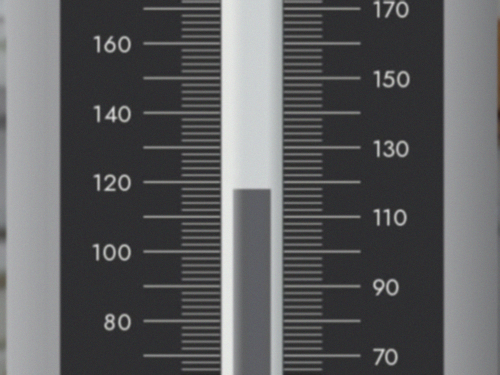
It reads value=118 unit=mmHg
